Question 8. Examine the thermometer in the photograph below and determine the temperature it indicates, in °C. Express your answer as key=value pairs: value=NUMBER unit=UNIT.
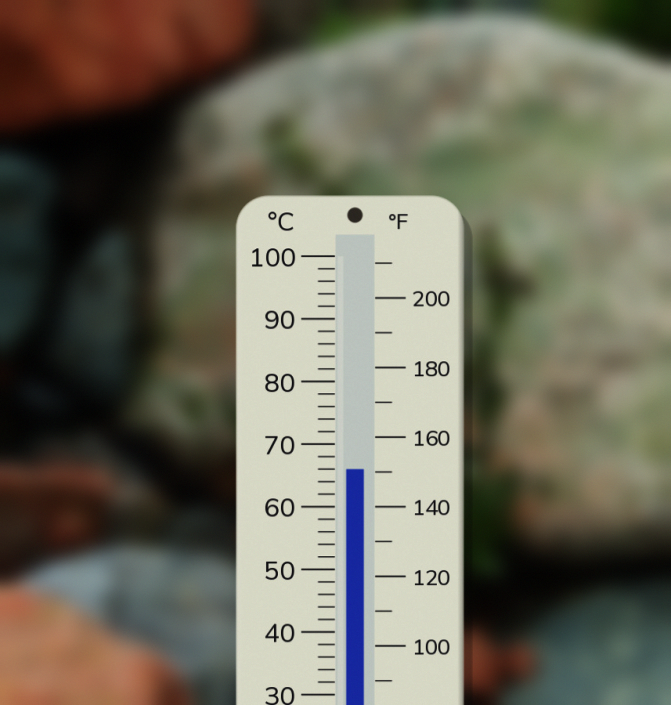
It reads value=66 unit=°C
